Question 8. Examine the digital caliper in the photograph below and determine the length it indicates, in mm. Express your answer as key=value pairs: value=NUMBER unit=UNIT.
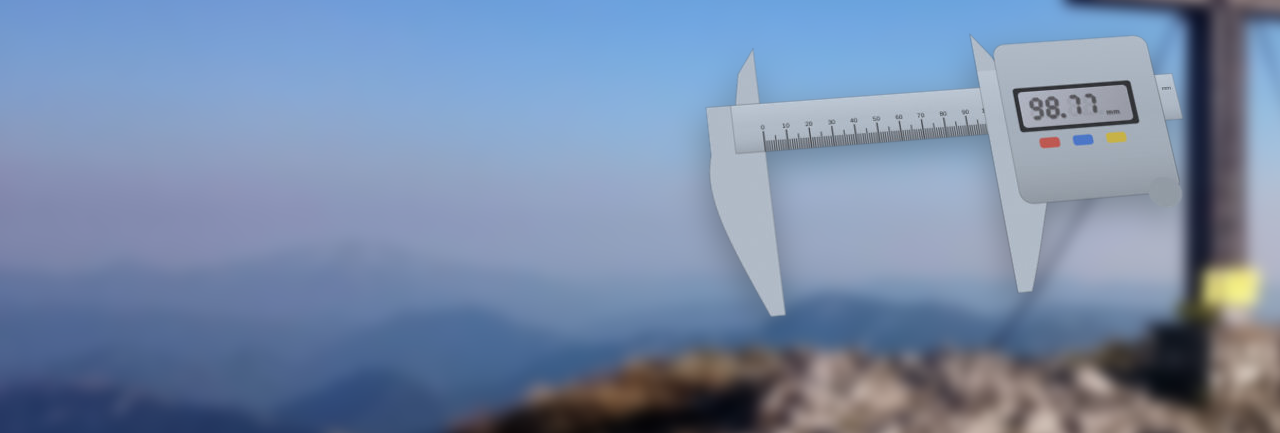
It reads value=98.77 unit=mm
